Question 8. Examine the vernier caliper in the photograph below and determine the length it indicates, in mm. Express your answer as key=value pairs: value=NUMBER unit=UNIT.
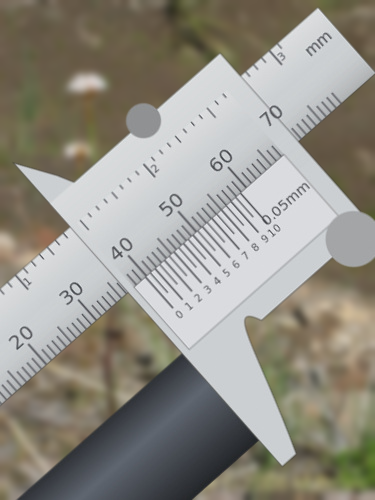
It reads value=39.8 unit=mm
